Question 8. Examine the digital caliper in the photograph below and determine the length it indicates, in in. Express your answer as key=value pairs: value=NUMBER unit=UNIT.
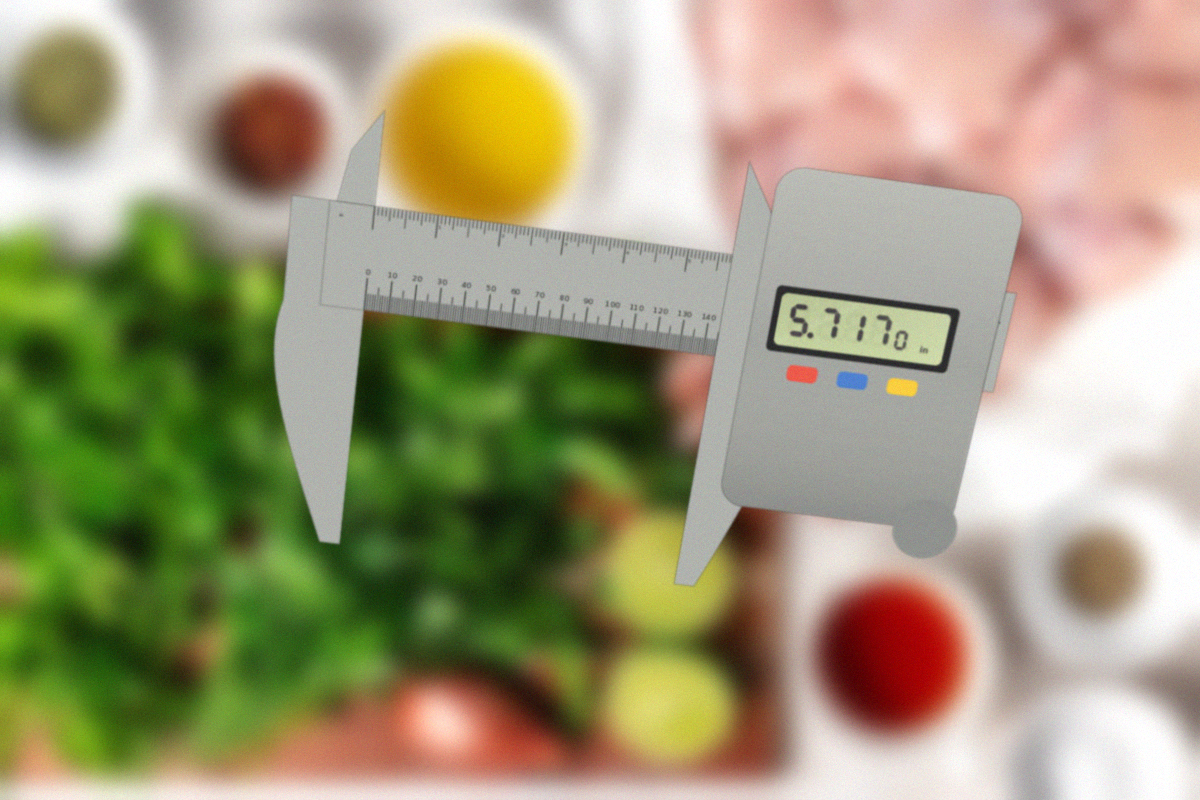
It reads value=5.7170 unit=in
